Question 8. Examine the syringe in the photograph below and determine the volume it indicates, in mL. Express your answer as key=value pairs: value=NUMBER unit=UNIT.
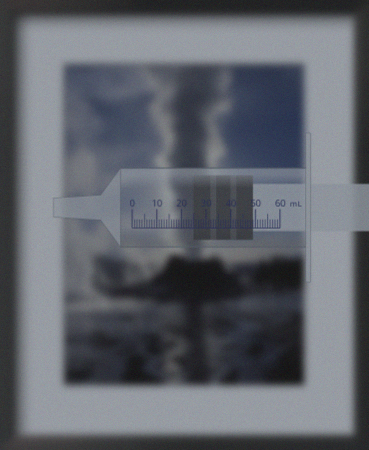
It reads value=25 unit=mL
